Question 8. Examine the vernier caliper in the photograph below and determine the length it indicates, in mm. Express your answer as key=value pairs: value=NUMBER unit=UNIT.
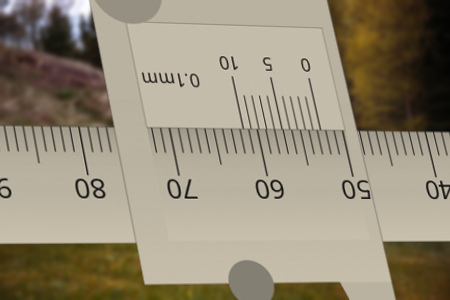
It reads value=52.6 unit=mm
